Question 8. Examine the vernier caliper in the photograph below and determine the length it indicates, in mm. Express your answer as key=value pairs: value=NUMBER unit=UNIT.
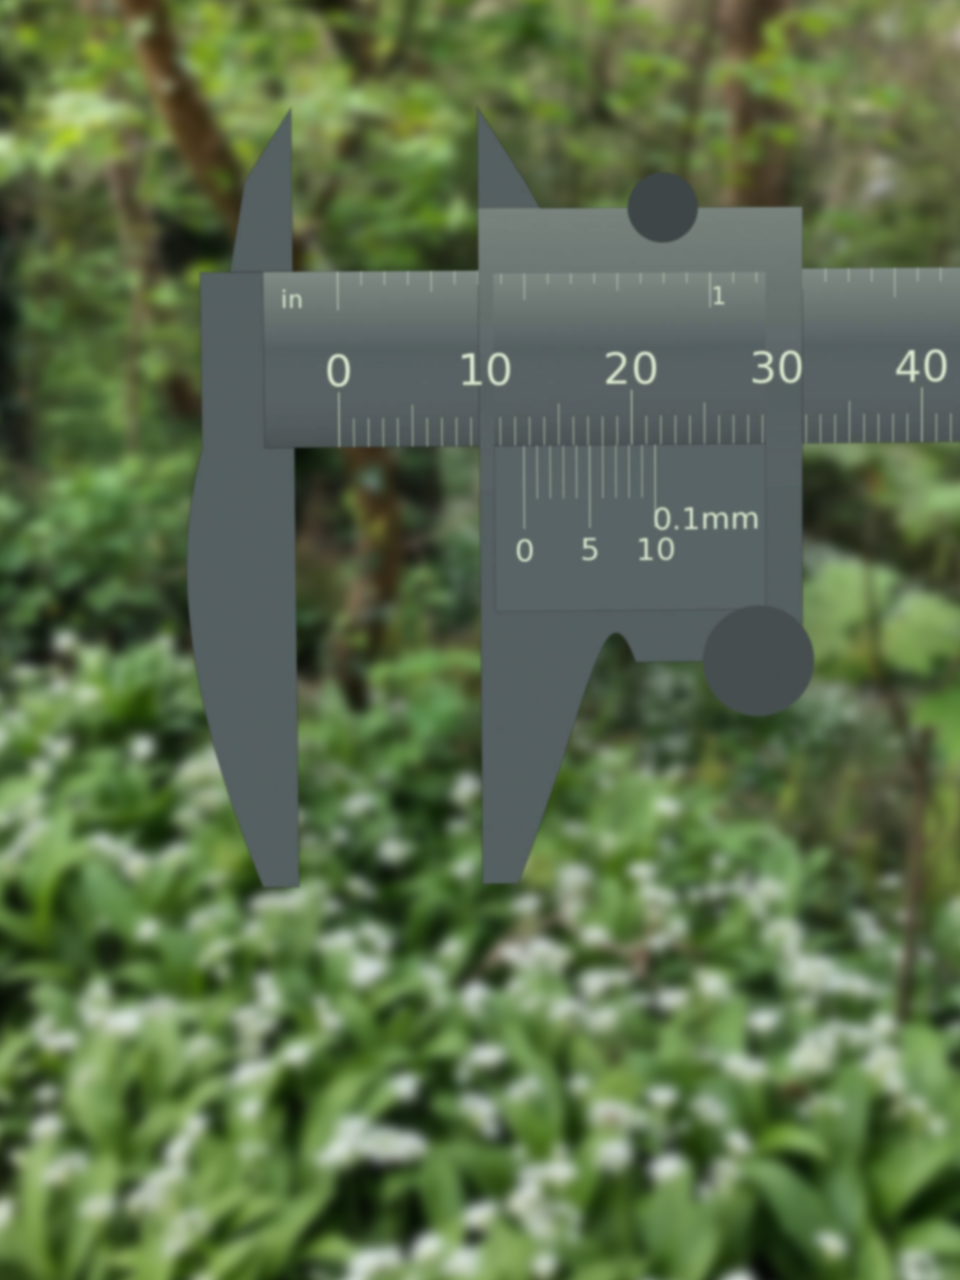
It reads value=12.6 unit=mm
